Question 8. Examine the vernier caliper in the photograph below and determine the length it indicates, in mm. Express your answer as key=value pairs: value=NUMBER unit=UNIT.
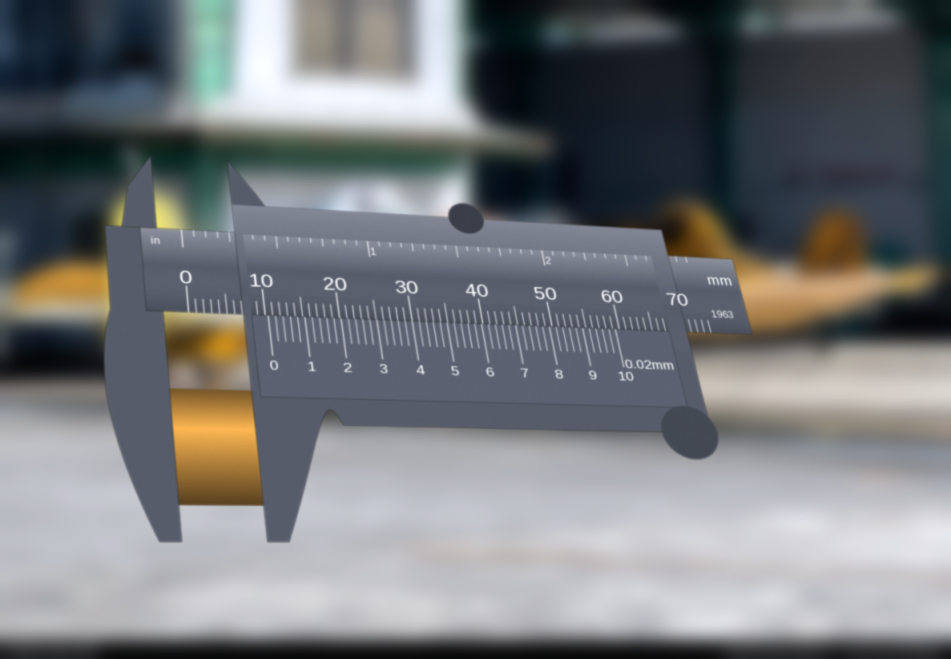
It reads value=10.4 unit=mm
